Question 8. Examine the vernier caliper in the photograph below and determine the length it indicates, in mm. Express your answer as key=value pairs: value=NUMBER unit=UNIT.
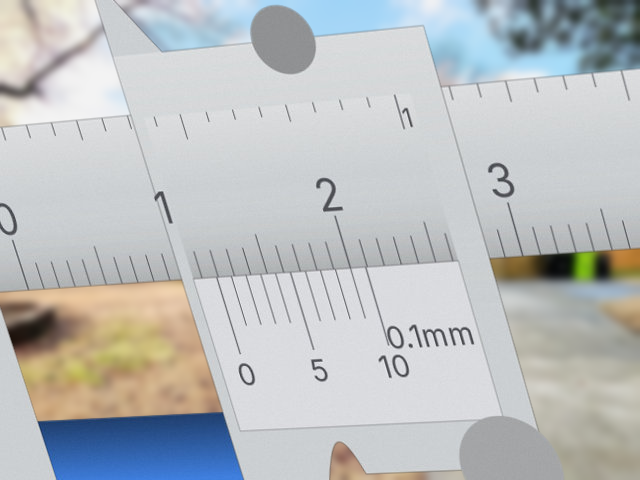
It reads value=11.9 unit=mm
